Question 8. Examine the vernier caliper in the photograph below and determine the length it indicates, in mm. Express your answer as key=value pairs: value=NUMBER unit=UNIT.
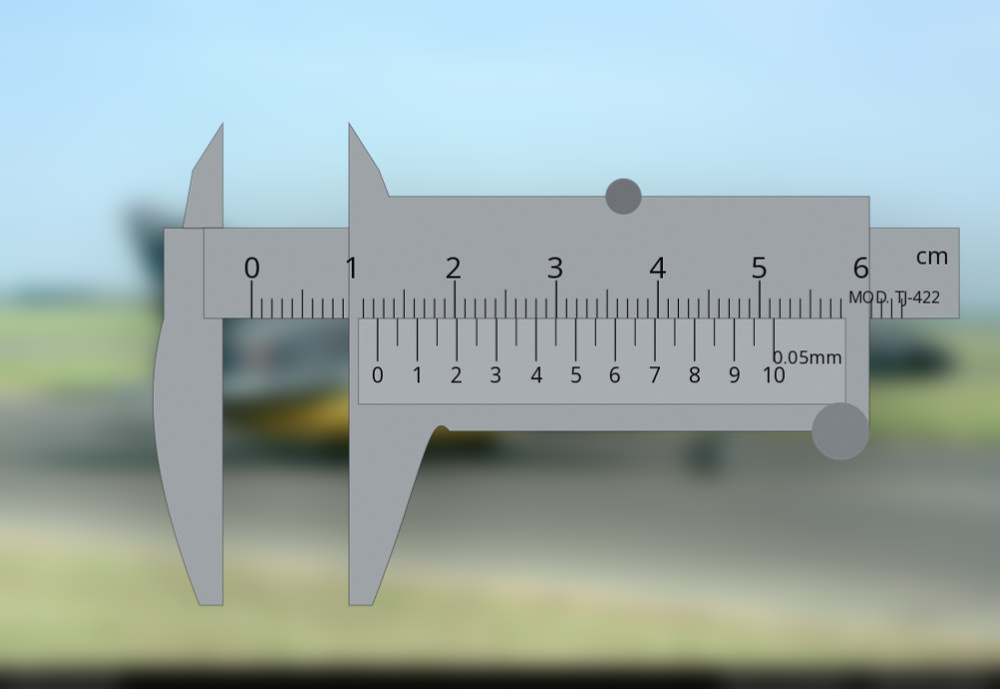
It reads value=12.4 unit=mm
